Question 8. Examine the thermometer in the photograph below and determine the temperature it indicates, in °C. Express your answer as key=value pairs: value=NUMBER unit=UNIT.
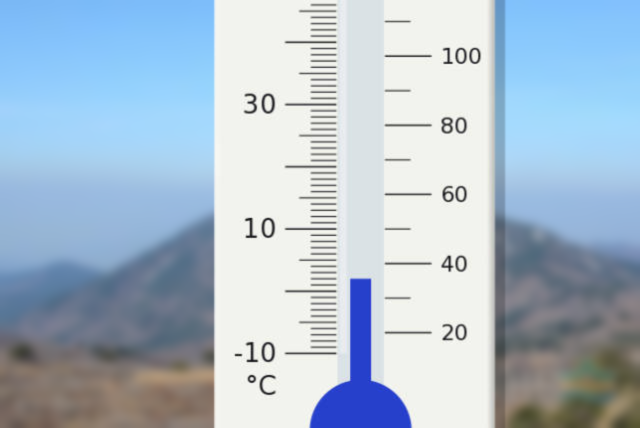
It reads value=2 unit=°C
